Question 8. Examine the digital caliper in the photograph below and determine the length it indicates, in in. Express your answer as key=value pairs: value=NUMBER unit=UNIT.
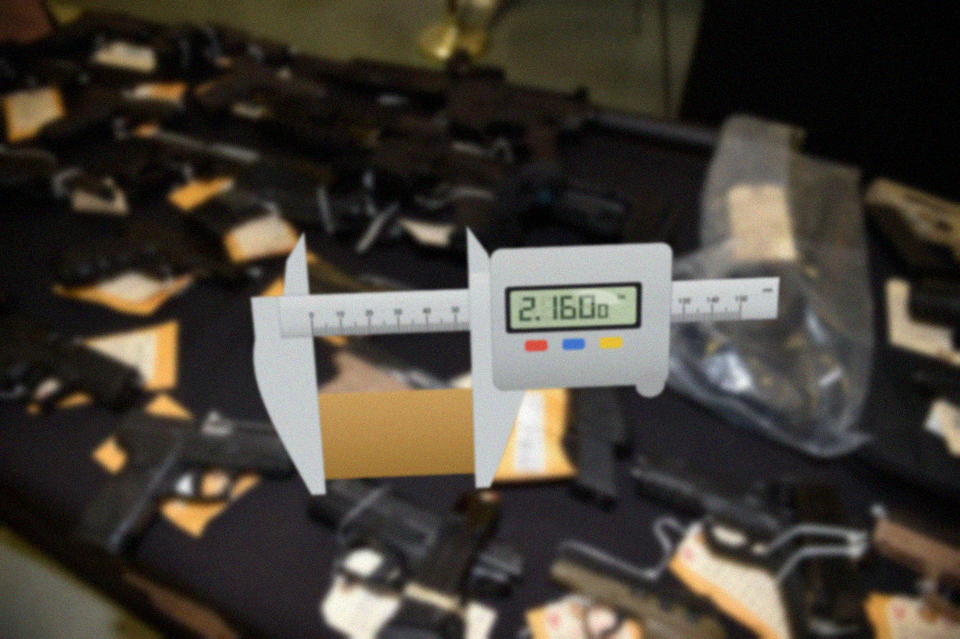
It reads value=2.1600 unit=in
